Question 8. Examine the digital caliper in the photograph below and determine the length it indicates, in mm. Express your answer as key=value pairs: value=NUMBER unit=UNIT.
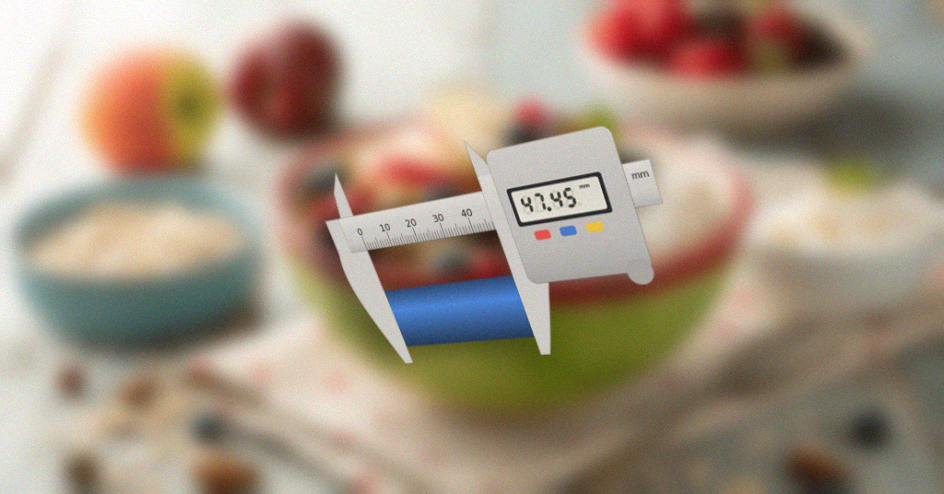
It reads value=47.45 unit=mm
